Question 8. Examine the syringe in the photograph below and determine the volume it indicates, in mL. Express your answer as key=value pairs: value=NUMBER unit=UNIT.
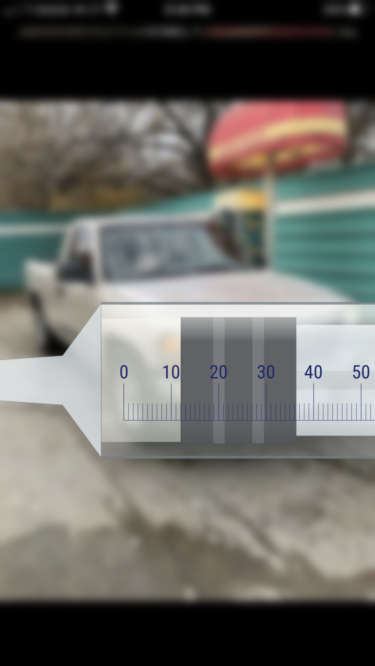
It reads value=12 unit=mL
